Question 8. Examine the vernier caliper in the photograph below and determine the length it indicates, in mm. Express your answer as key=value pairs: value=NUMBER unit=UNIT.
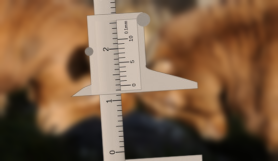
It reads value=12.8 unit=mm
